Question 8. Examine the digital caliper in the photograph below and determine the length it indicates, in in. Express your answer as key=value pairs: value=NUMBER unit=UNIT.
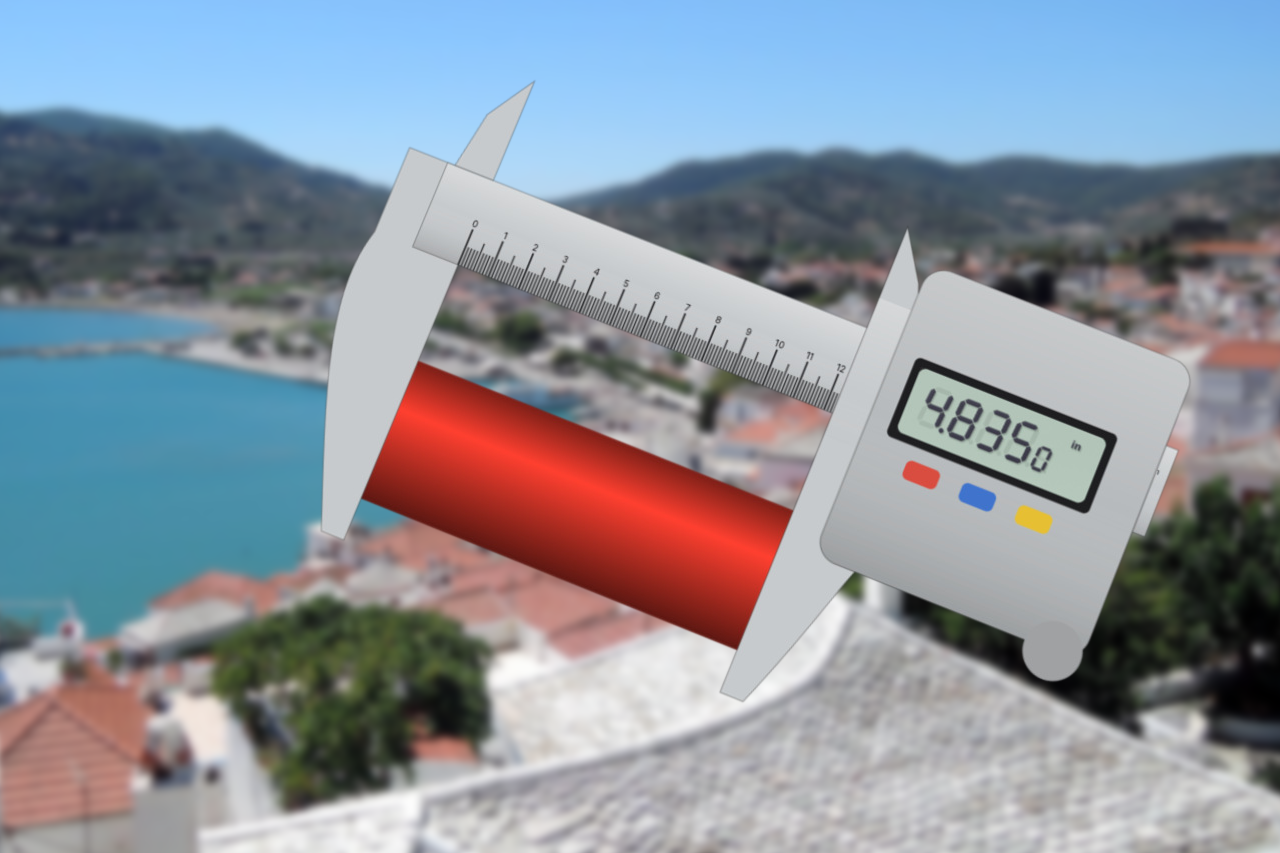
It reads value=4.8350 unit=in
